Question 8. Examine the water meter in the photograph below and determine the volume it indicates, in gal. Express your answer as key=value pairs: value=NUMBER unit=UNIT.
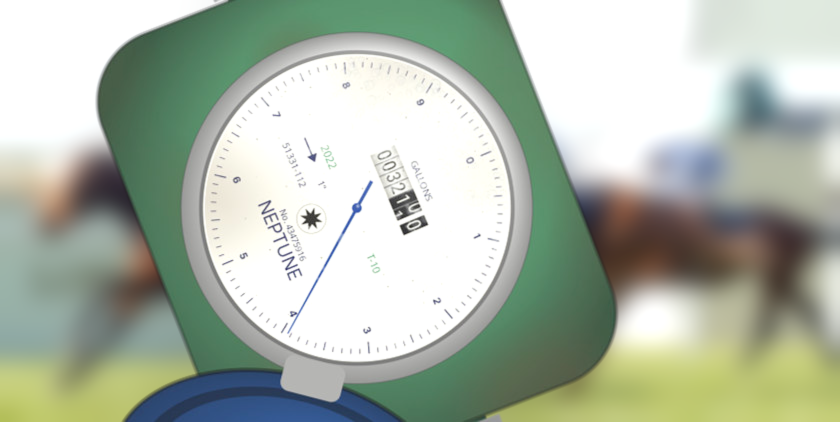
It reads value=32103.9 unit=gal
